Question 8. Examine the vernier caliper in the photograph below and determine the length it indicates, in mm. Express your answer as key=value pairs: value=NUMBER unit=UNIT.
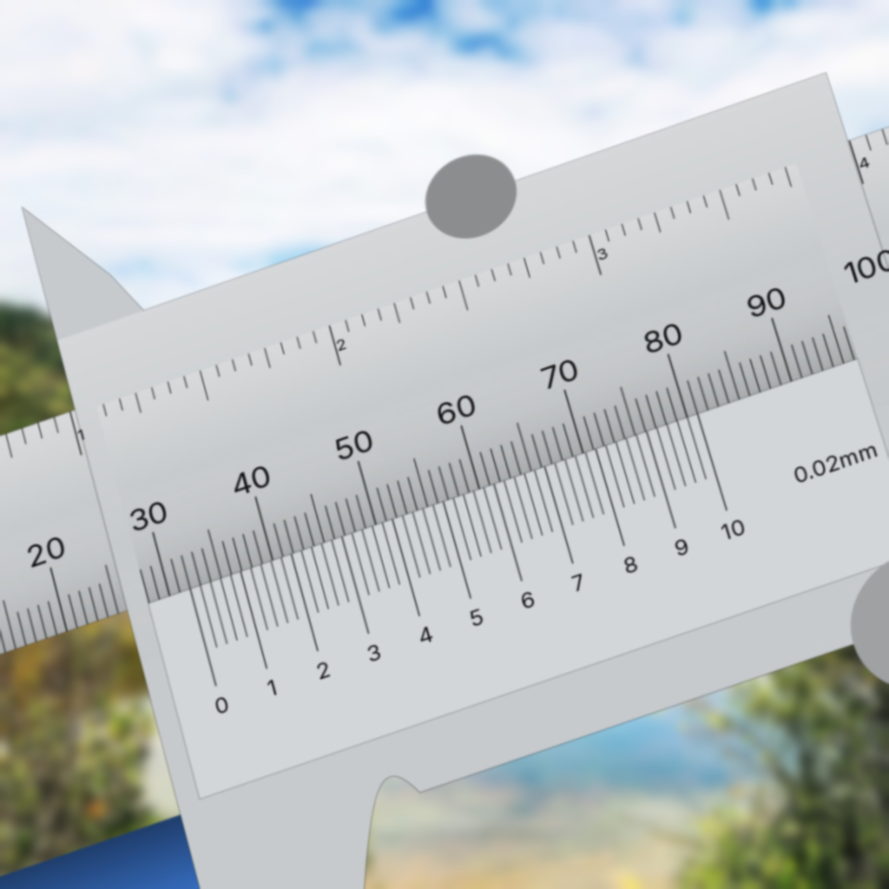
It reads value=32.0 unit=mm
